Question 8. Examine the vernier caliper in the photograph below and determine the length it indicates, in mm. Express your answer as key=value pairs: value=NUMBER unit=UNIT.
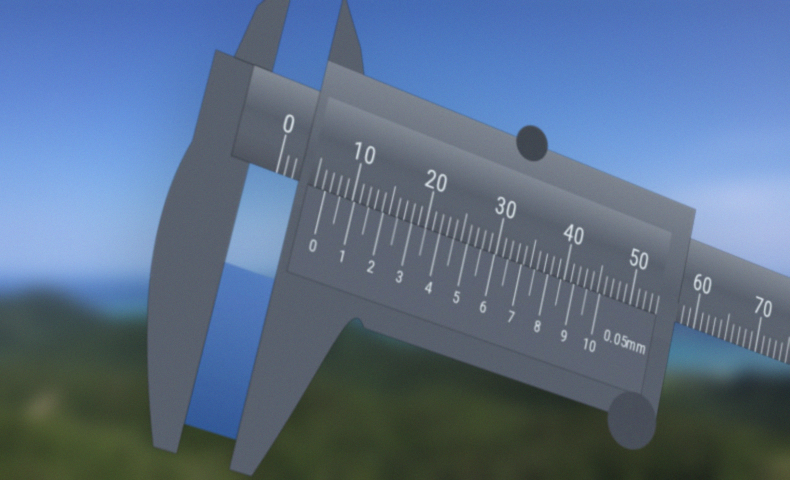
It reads value=6.4 unit=mm
